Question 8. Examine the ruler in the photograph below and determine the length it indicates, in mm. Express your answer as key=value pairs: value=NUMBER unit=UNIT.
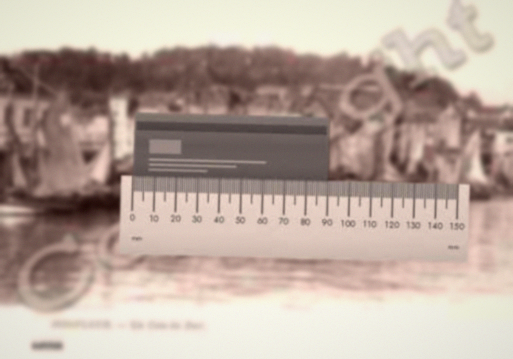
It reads value=90 unit=mm
